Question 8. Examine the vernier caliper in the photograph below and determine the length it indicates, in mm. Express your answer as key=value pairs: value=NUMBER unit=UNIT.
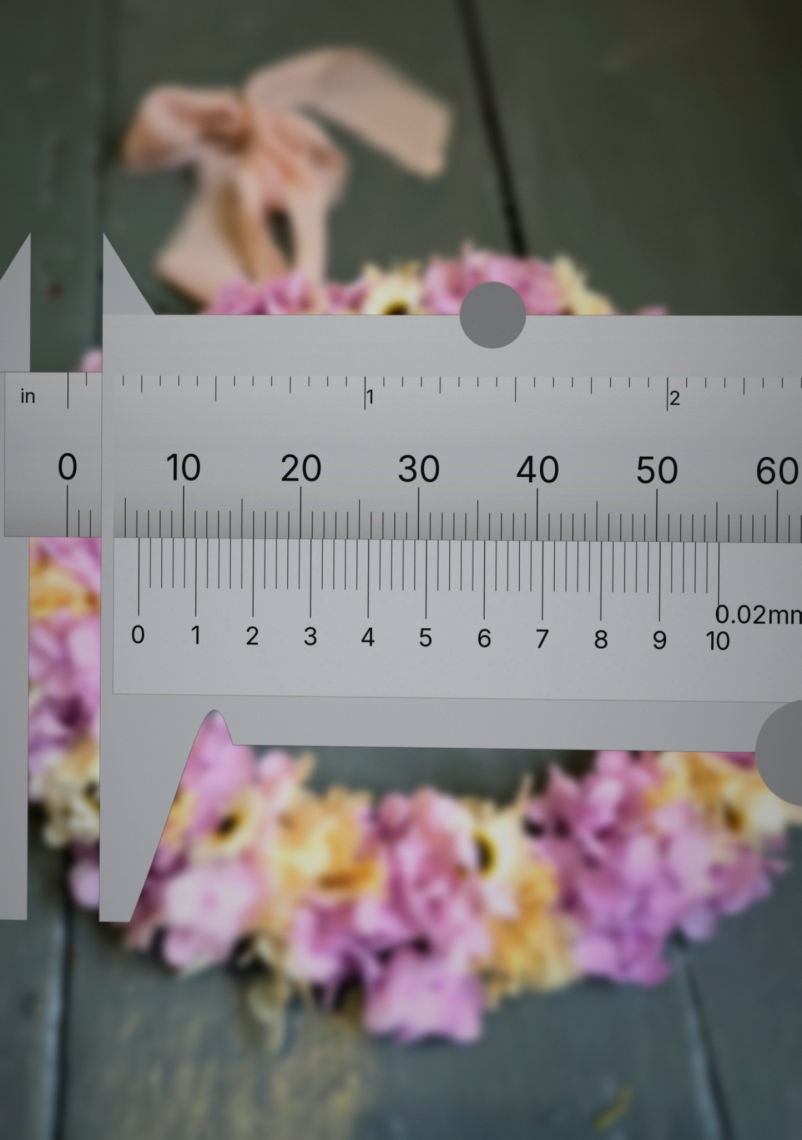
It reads value=6.2 unit=mm
